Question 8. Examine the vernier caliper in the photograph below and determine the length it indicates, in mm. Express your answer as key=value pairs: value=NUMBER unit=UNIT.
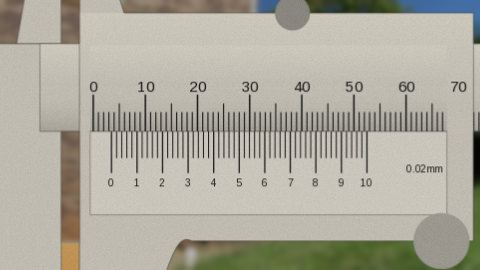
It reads value=3.5 unit=mm
